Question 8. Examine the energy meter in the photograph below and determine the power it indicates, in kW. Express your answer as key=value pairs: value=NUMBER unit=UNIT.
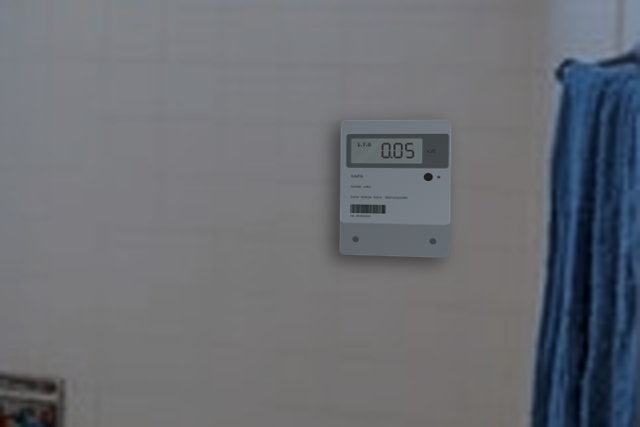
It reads value=0.05 unit=kW
